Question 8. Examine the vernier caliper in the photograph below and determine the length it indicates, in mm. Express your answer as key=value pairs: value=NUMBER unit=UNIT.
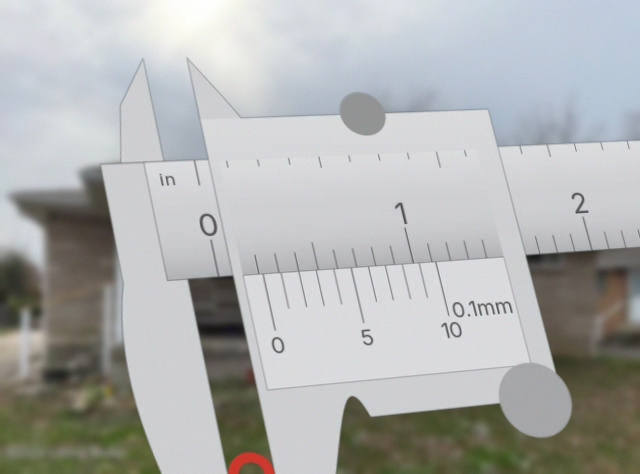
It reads value=2.2 unit=mm
